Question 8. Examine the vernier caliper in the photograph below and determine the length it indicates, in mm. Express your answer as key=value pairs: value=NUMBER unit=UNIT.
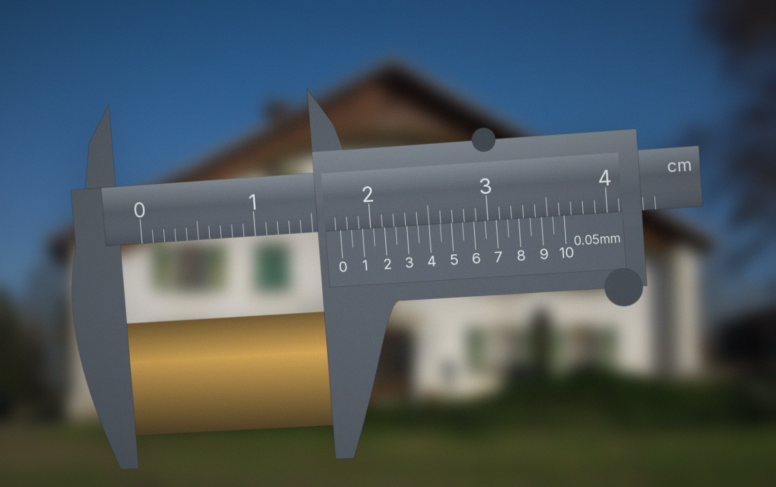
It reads value=17.4 unit=mm
